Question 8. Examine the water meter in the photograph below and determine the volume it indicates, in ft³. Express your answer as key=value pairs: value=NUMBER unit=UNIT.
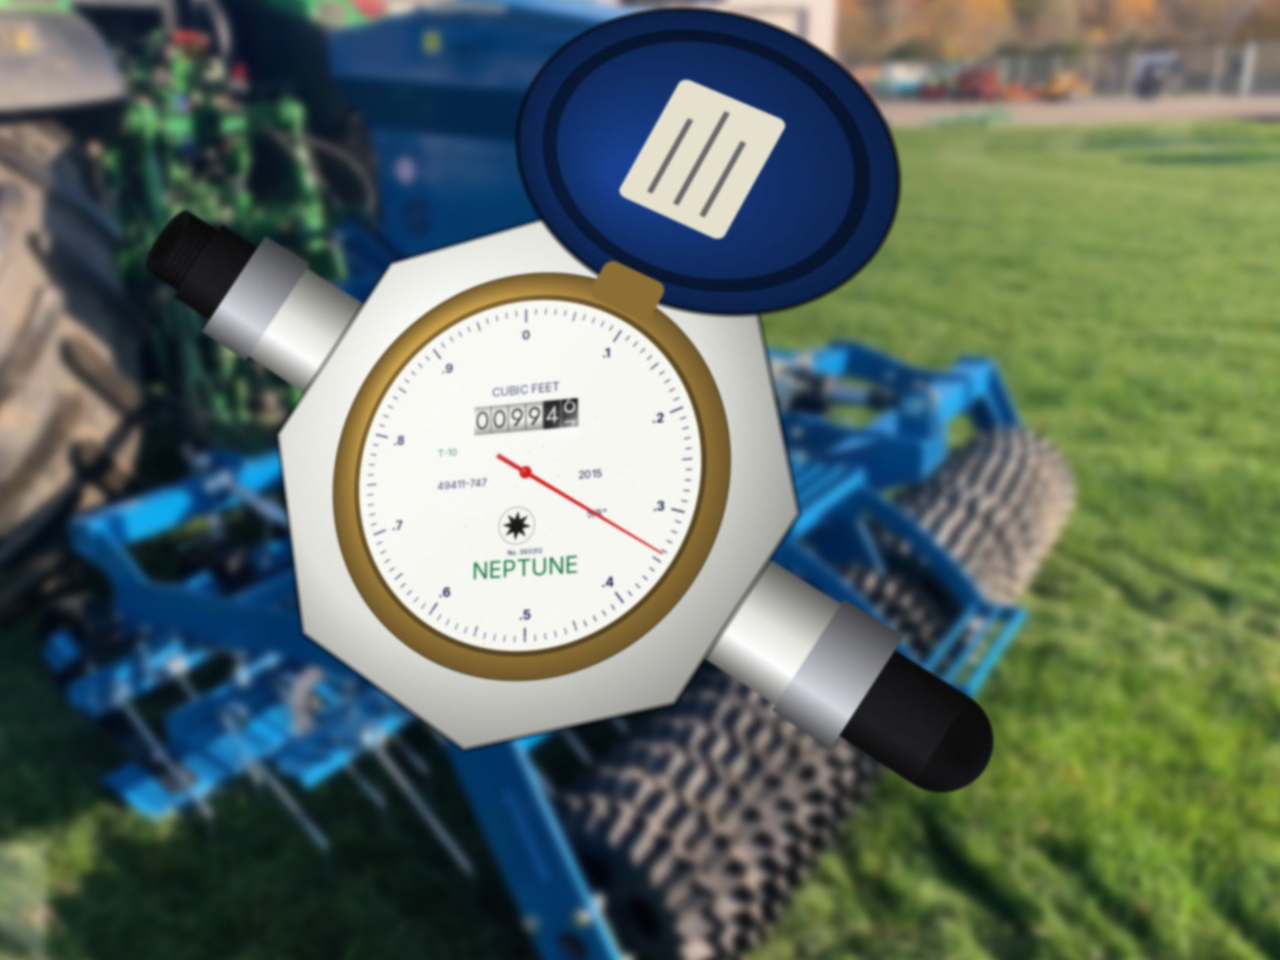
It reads value=9946.34 unit=ft³
